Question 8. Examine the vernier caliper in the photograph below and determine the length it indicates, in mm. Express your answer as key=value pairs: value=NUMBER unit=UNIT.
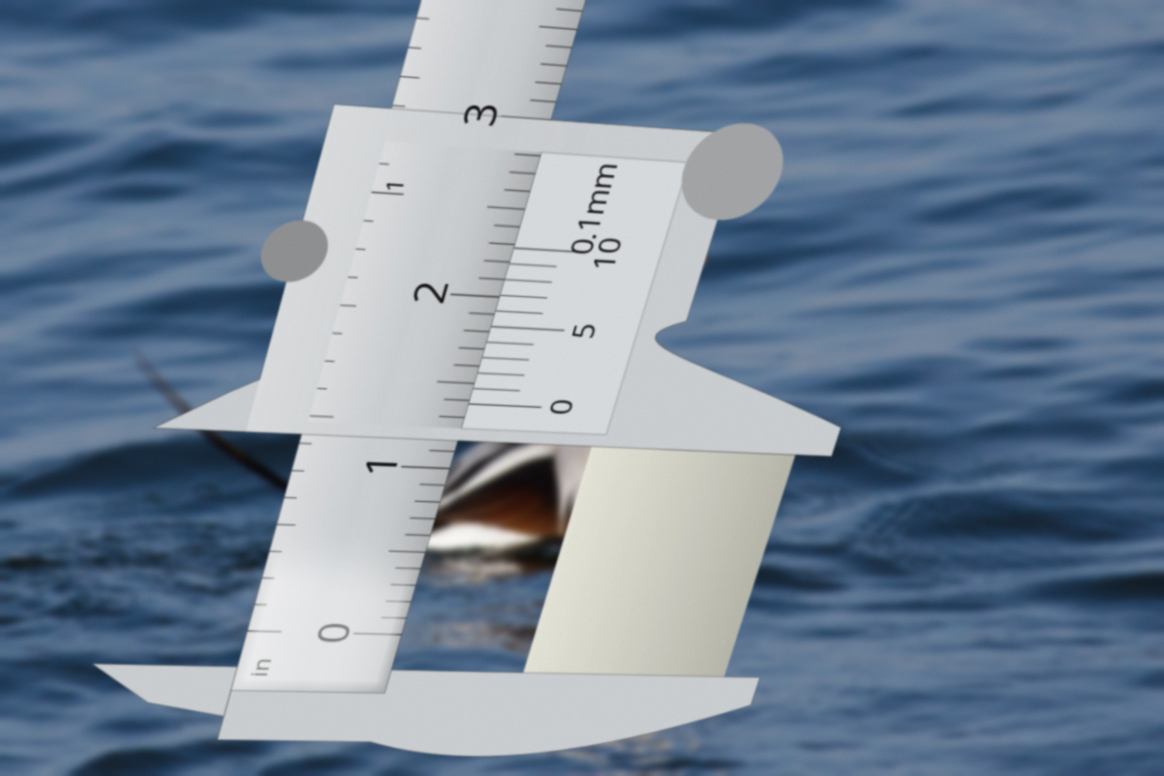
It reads value=13.8 unit=mm
